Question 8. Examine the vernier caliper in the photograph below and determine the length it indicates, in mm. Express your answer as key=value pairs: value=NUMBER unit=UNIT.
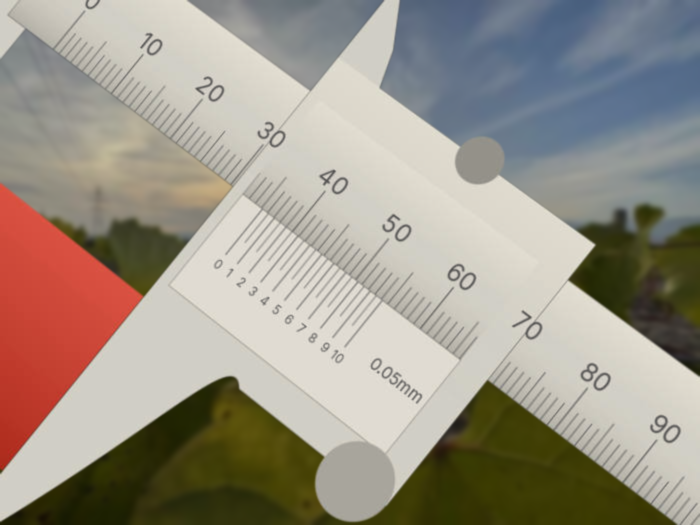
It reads value=35.2 unit=mm
